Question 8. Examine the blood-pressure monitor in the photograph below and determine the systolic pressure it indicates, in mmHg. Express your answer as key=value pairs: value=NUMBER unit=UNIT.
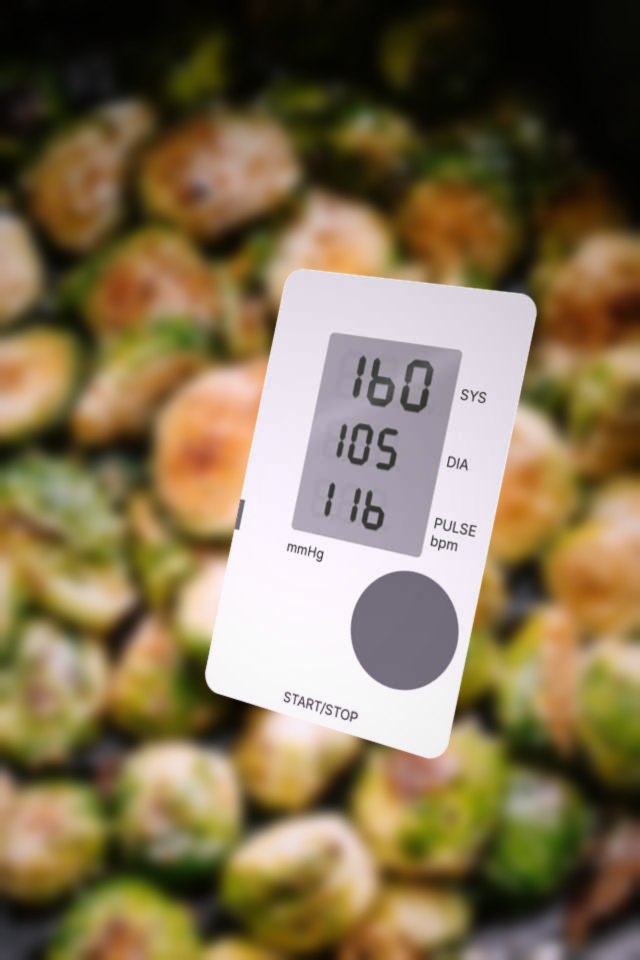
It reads value=160 unit=mmHg
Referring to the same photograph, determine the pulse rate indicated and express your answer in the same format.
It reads value=116 unit=bpm
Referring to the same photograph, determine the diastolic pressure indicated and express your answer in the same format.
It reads value=105 unit=mmHg
